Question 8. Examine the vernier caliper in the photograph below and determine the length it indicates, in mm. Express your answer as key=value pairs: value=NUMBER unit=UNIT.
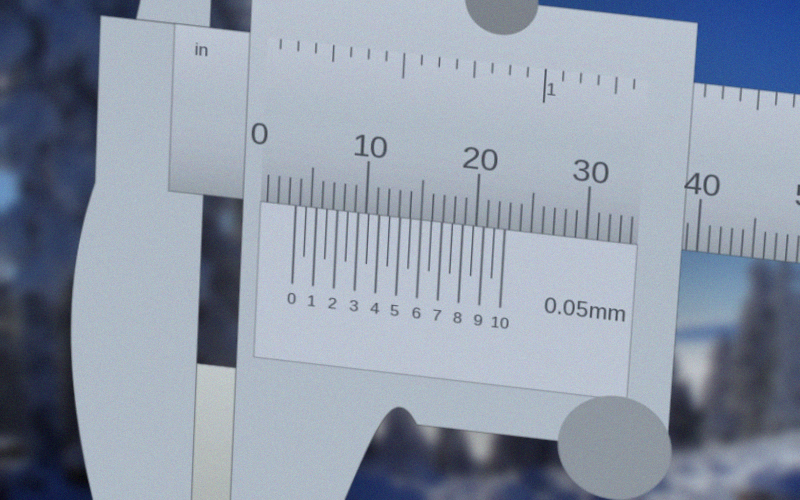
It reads value=3.6 unit=mm
